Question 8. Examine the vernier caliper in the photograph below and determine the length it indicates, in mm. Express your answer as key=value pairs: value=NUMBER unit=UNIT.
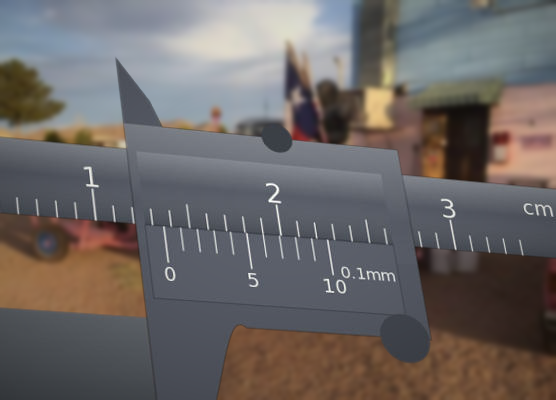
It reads value=13.6 unit=mm
